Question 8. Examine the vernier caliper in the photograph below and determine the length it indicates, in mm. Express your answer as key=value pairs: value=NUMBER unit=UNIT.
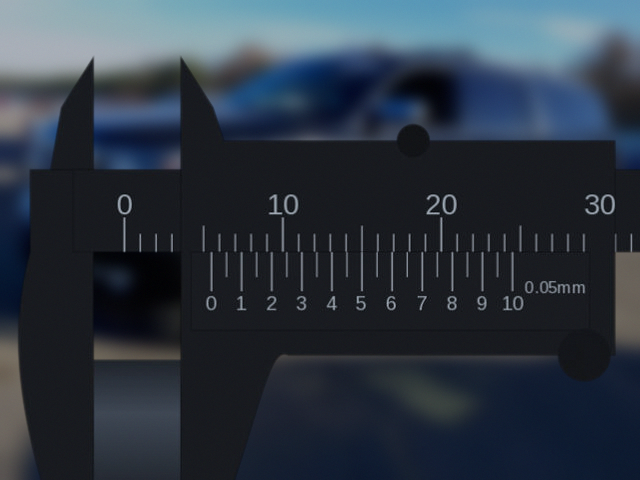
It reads value=5.5 unit=mm
